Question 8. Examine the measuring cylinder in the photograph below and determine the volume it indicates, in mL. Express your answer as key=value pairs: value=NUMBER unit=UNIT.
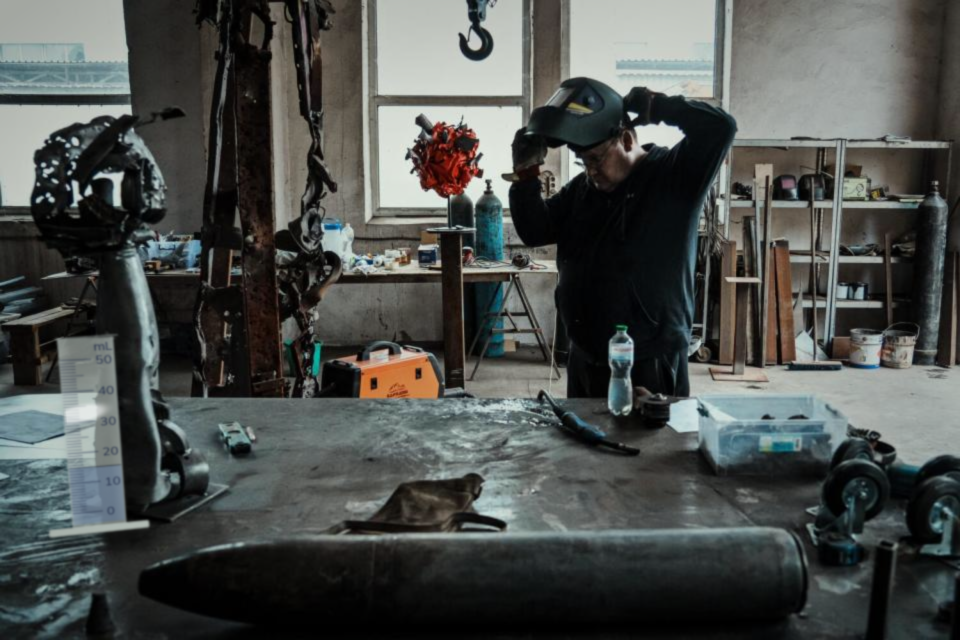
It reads value=15 unit=mL
